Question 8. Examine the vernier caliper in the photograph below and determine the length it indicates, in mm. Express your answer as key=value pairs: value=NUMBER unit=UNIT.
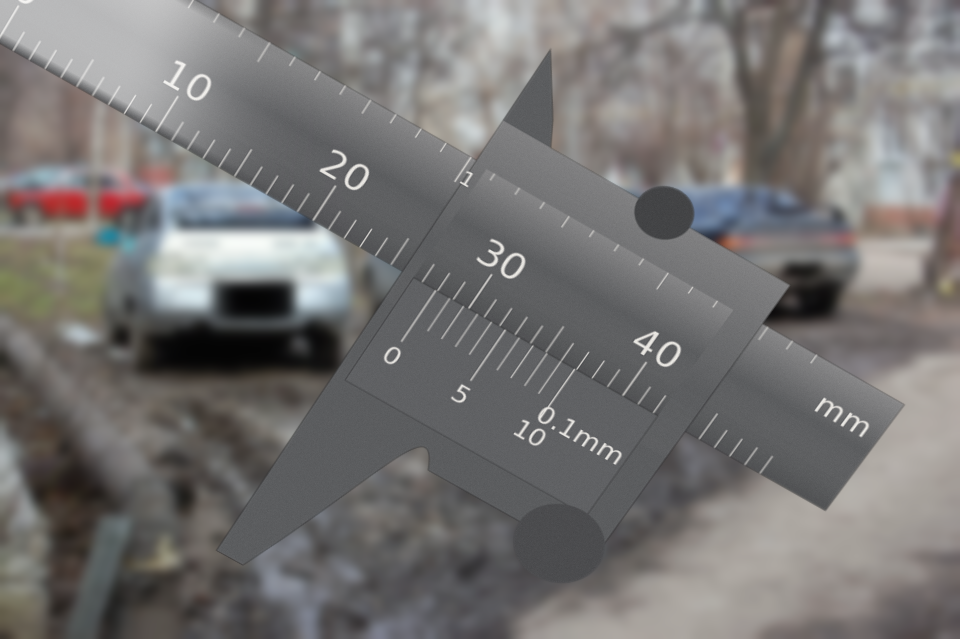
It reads value=27.9 unit=mm
